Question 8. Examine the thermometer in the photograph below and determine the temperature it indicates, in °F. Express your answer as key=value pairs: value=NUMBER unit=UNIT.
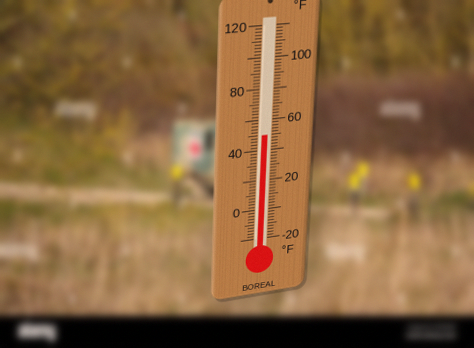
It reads value=50 unit=°F
